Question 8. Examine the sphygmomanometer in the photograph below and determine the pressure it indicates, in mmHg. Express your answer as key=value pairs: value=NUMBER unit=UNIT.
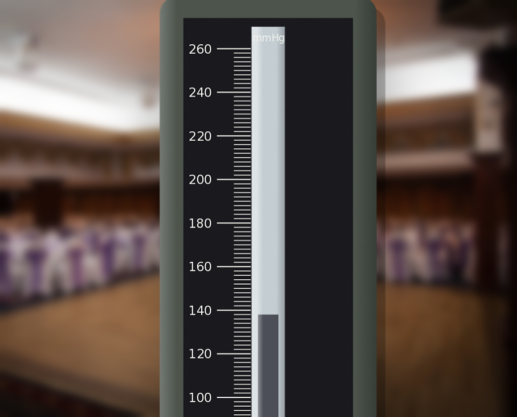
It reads value=138 unit=mmHg
